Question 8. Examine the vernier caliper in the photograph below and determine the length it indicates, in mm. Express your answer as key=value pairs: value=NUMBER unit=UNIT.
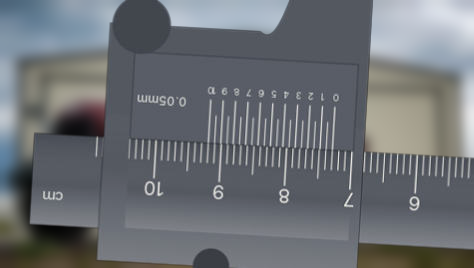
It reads value=73.0 unit=mm
